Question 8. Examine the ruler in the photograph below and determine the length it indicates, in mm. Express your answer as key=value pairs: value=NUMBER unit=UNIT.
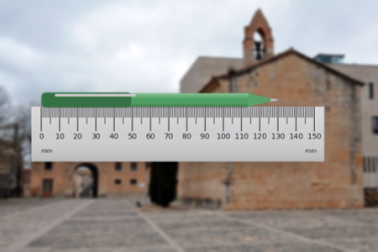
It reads value=130 unit=mm
